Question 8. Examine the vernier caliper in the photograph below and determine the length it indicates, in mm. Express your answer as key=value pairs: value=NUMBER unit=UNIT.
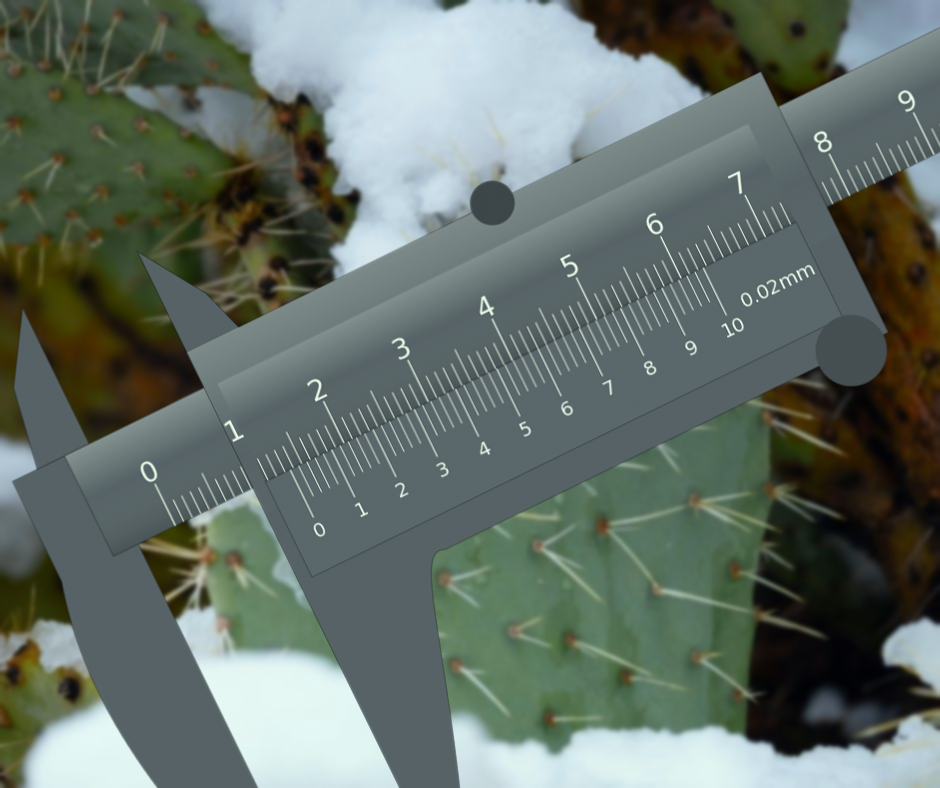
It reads value=13.6 unit=mm
